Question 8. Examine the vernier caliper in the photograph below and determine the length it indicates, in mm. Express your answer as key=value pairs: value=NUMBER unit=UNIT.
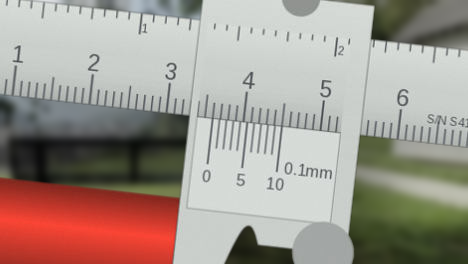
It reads value=36.0 unit=mm
